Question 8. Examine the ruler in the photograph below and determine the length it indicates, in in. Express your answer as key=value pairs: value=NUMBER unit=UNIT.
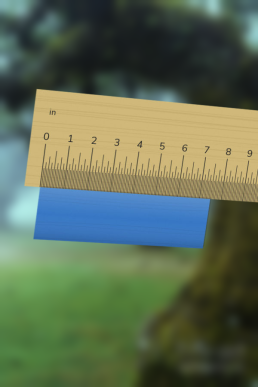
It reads value=7.5 unit=in
